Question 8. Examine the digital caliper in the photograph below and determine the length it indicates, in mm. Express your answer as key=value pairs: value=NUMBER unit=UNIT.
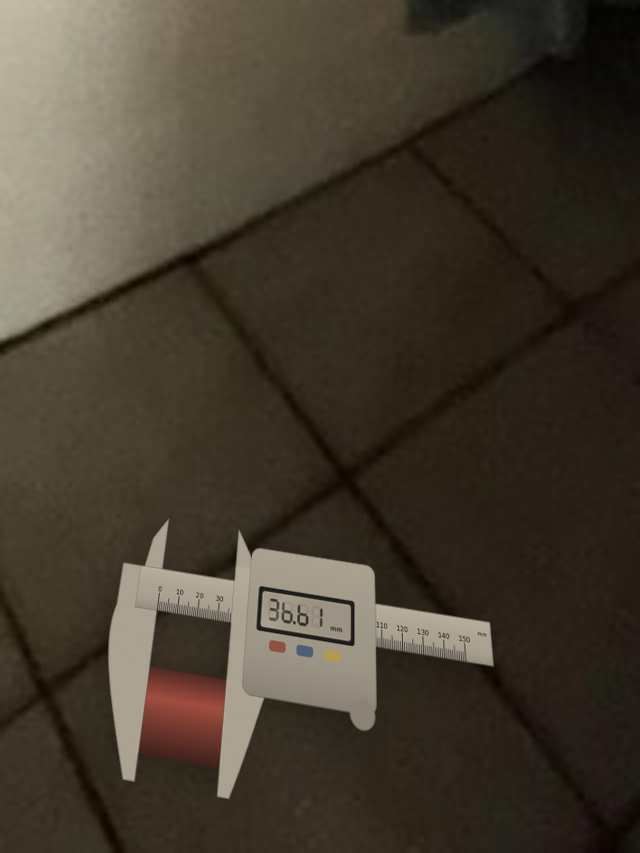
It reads value=36.61 unit=mm
